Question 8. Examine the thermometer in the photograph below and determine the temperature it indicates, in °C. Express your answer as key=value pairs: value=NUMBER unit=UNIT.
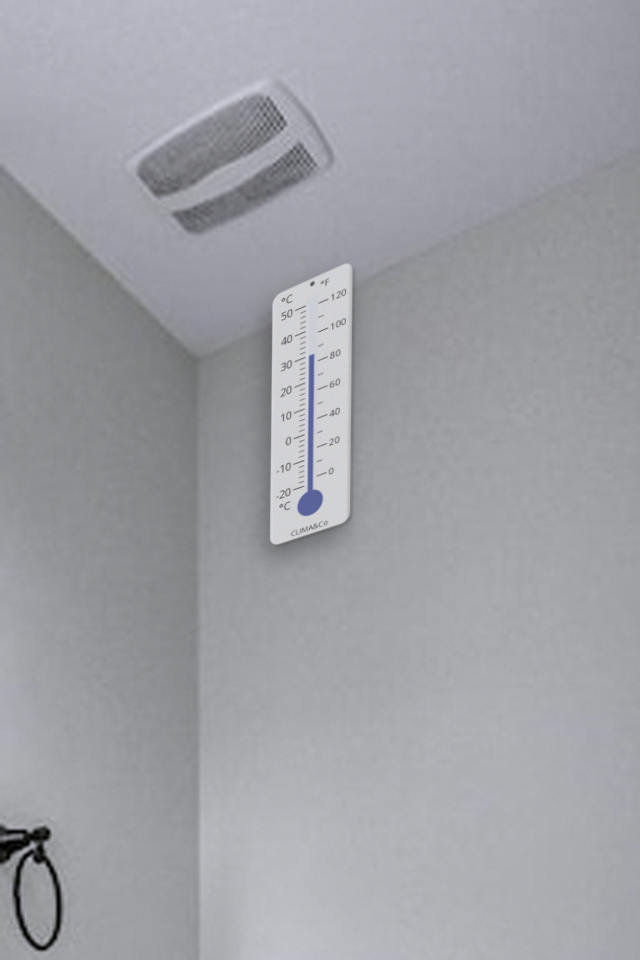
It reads value=30 unit=°C
